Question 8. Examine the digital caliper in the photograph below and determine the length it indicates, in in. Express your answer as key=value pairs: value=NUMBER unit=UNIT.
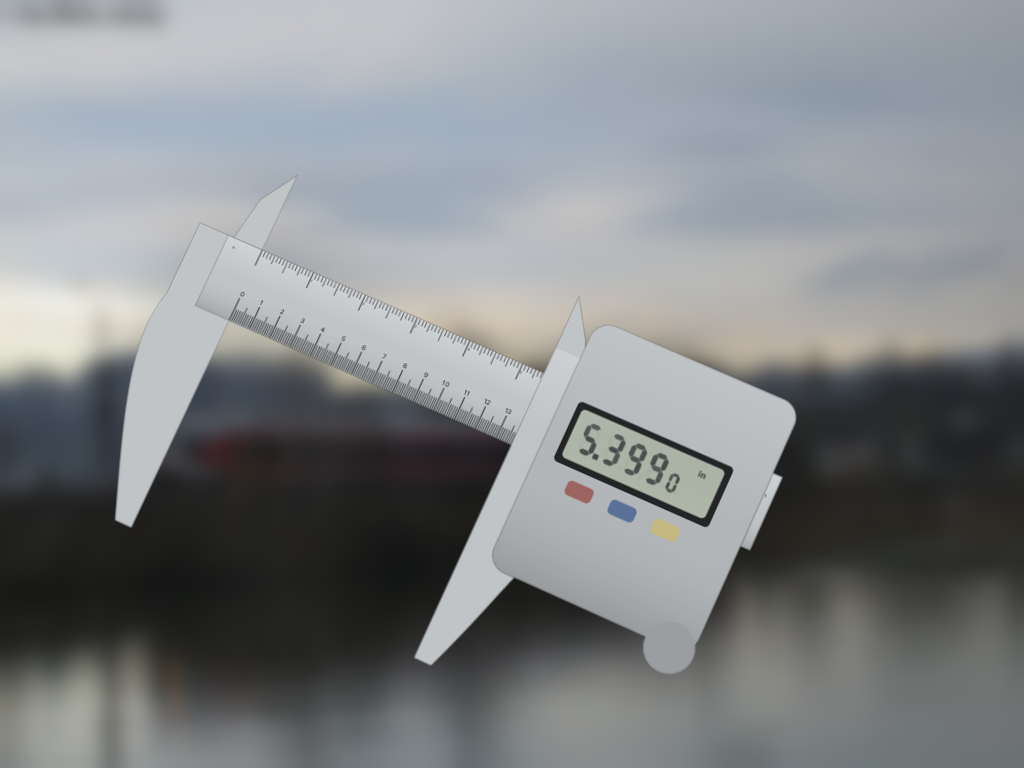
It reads value=5.3990 unit=in
